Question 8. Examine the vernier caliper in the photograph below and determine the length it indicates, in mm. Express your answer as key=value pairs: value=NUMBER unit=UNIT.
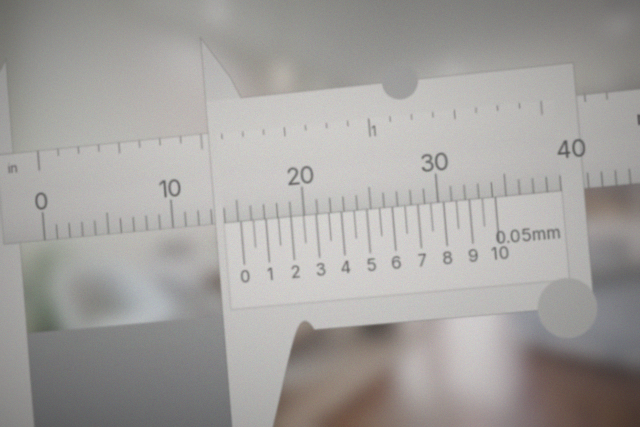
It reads value=15.2 unit=mm
